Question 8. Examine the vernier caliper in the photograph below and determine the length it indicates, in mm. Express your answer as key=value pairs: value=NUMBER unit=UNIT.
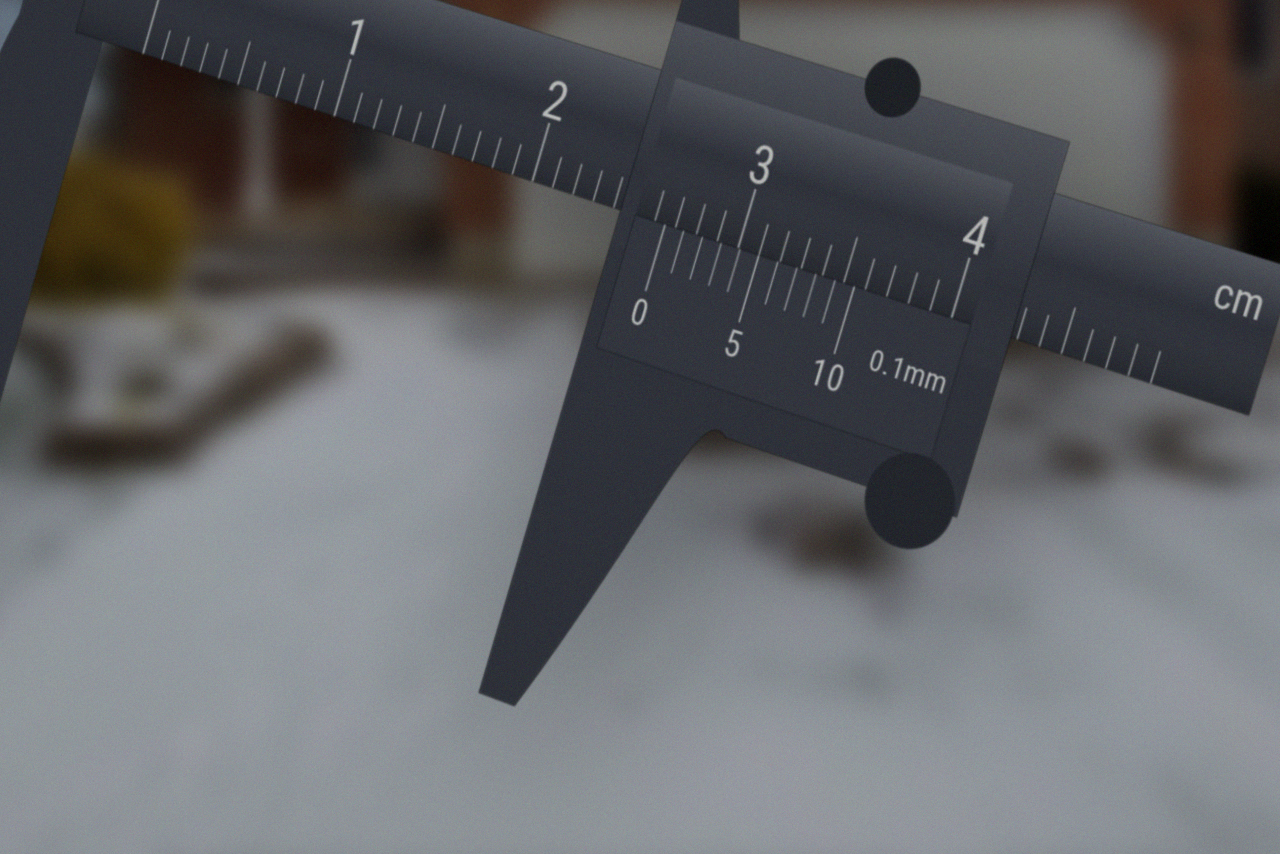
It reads value=26.5 unit=mm
